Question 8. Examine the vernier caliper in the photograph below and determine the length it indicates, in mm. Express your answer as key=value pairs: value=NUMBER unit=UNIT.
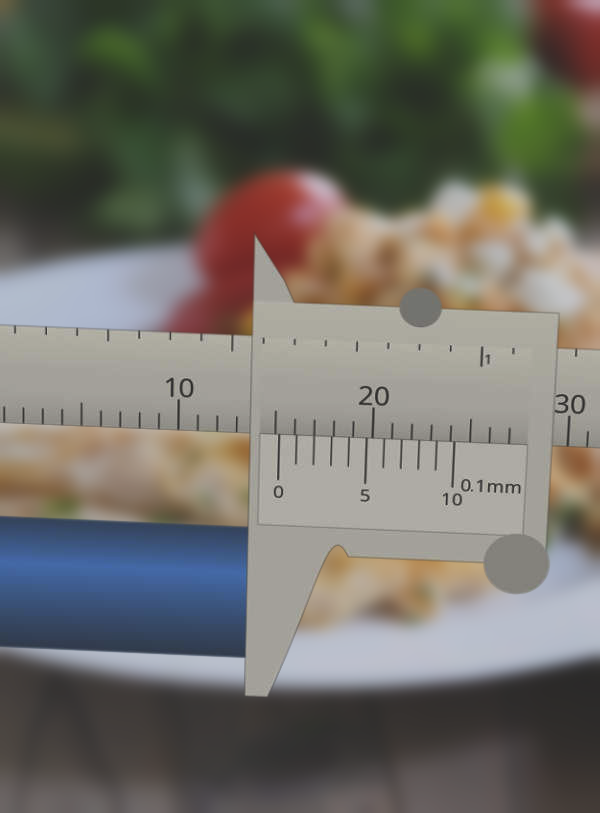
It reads value=15.2 unit=mm
